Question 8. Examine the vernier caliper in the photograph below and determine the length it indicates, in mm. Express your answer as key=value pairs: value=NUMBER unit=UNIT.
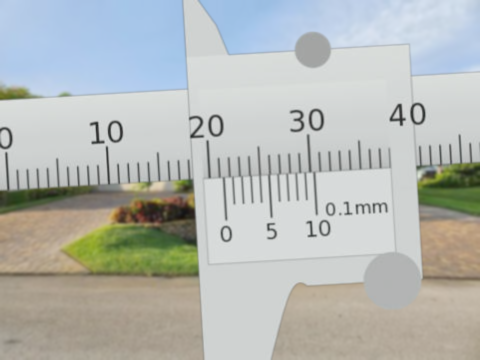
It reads value=21.4 unit=mm
